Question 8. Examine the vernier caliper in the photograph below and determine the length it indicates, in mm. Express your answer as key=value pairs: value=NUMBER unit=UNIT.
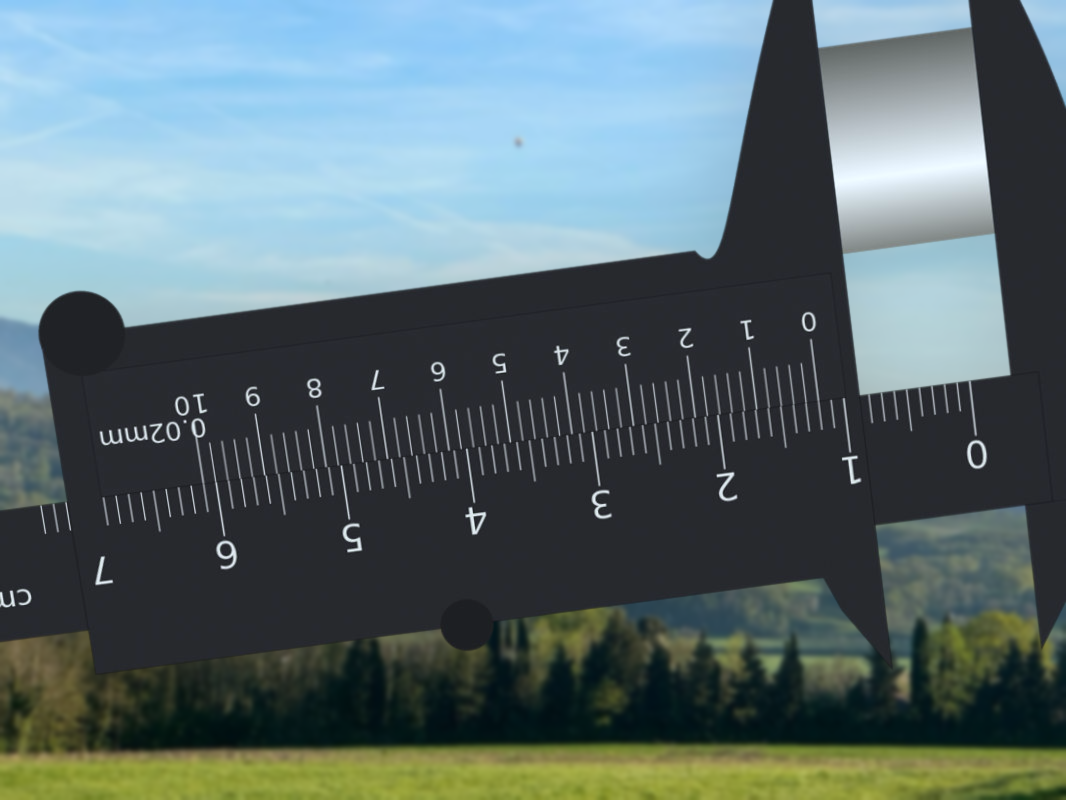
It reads value=12.0 unit=mm
